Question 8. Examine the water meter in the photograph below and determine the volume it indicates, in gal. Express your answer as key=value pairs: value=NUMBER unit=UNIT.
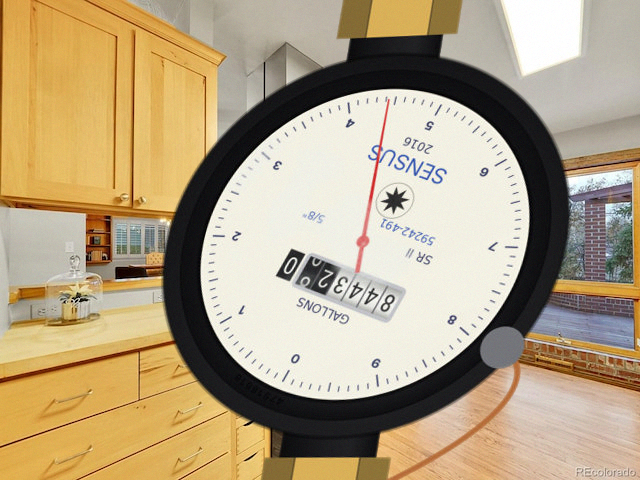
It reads value=8443284.4 unit=gal
